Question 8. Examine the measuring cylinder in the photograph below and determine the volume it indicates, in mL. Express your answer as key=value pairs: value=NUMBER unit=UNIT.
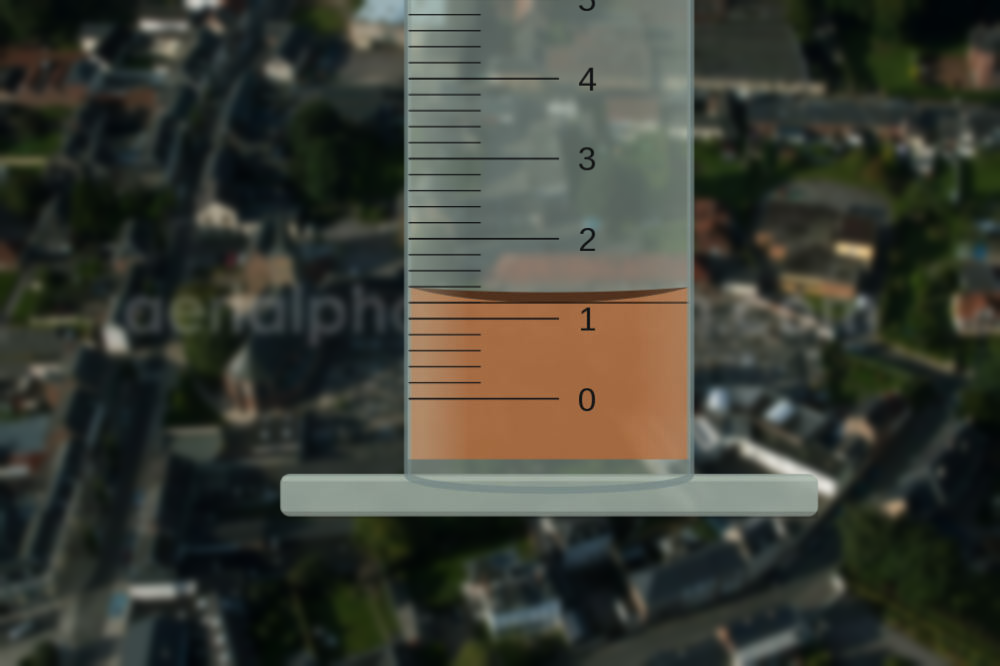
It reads value=1.2 unit=mL
